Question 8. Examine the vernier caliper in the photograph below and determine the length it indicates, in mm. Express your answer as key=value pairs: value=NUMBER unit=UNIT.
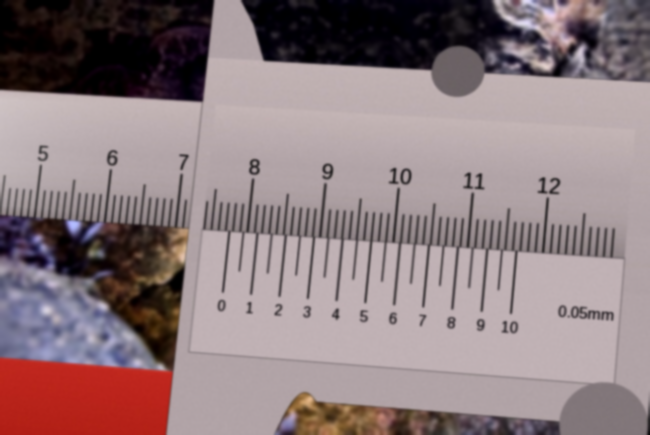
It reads value=77.5 unit=mm
